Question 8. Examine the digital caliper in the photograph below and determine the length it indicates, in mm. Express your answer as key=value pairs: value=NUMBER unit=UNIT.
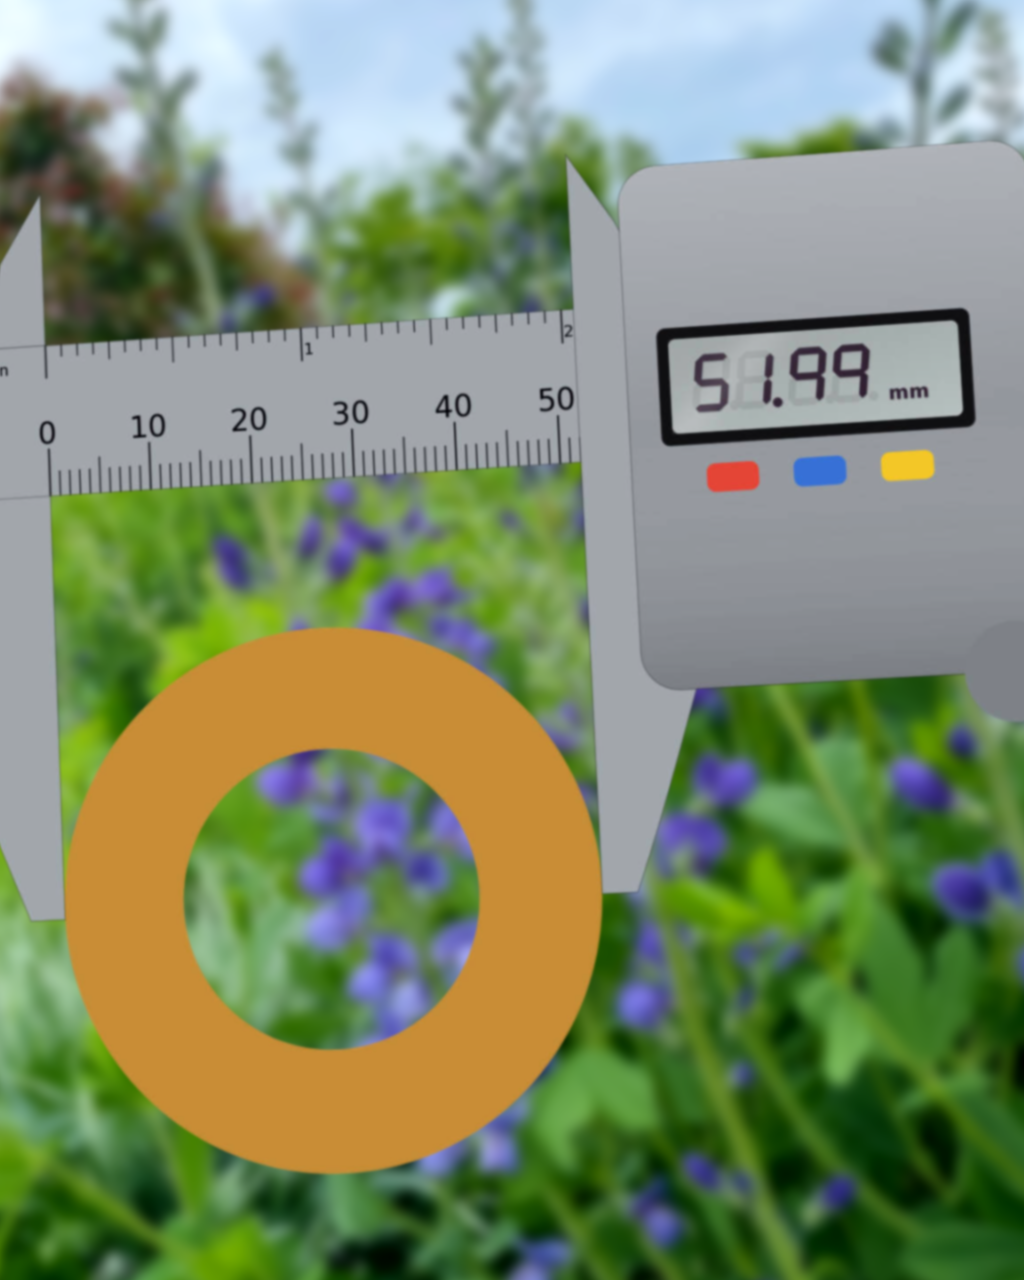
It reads value=51.99 unit=mm
